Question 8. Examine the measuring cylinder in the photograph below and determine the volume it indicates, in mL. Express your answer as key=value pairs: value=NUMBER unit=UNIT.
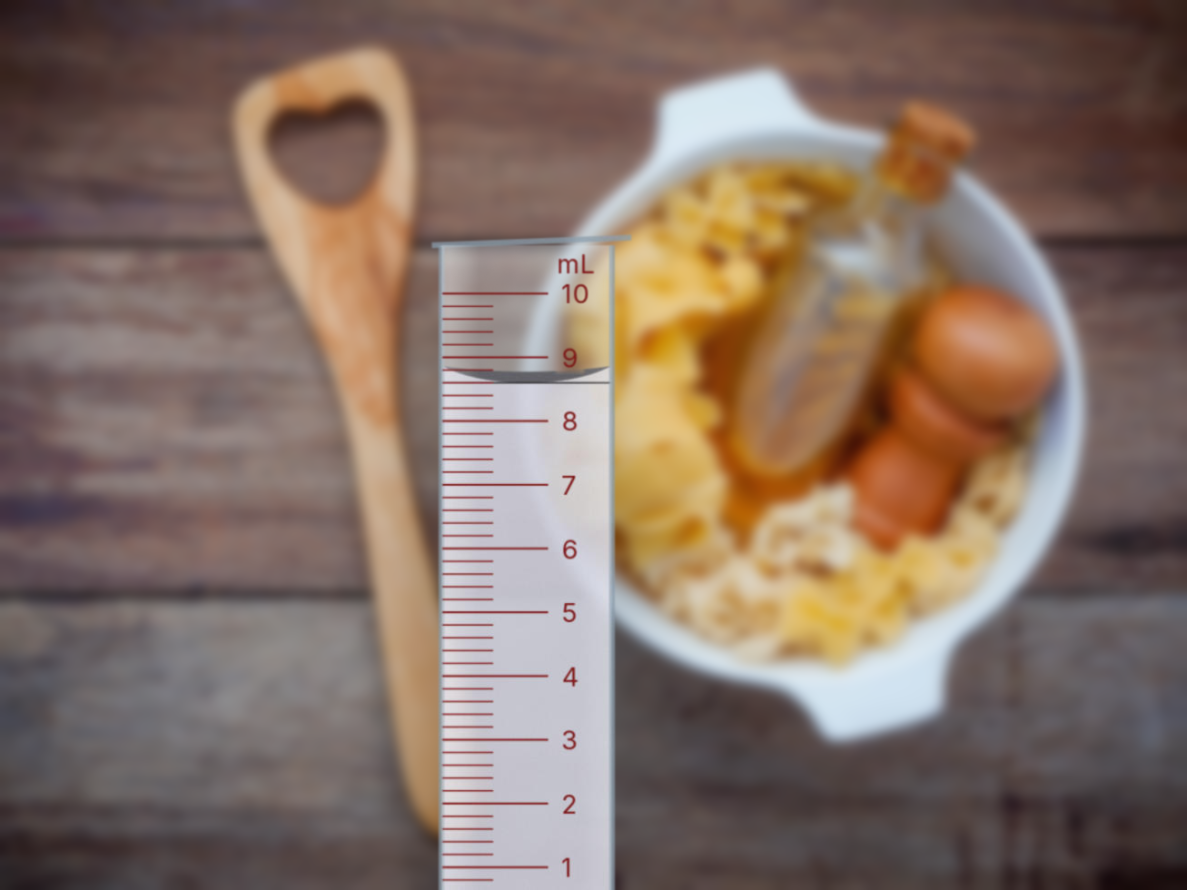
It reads value=8.6 unit=mL
